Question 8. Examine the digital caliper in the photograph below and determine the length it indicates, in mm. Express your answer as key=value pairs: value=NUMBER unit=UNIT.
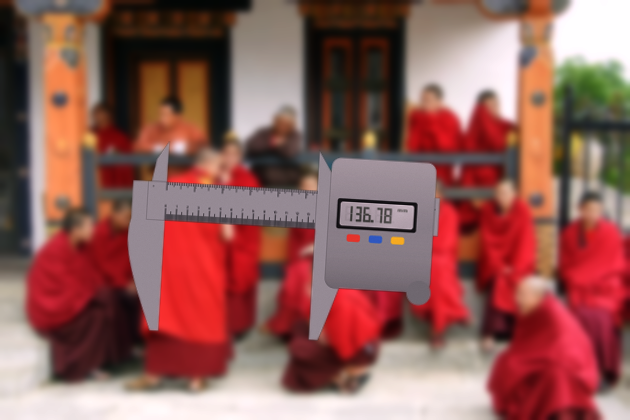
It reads value=136.78 unit=mm
